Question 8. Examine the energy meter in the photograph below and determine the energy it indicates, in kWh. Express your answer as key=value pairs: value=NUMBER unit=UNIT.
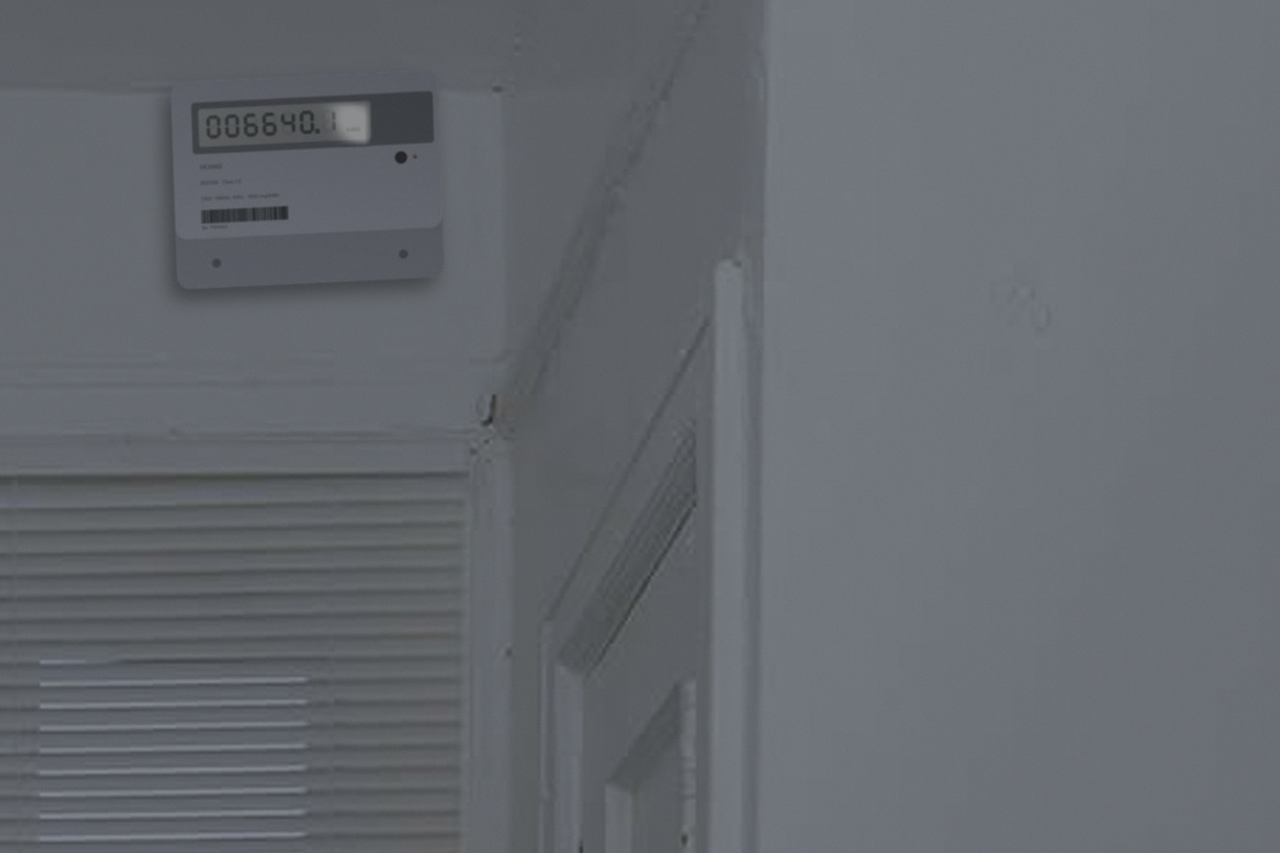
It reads value=6640.1 unit=kWh
